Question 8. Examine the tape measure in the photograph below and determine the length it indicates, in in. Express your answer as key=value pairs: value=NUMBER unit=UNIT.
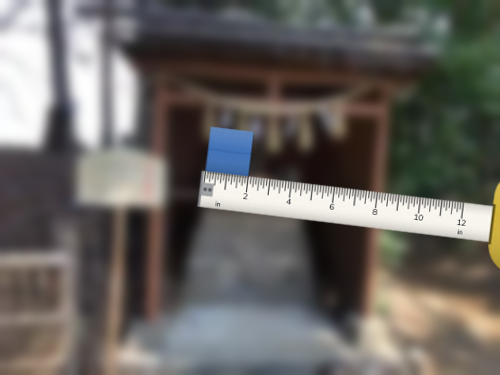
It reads value=2 unit=in
